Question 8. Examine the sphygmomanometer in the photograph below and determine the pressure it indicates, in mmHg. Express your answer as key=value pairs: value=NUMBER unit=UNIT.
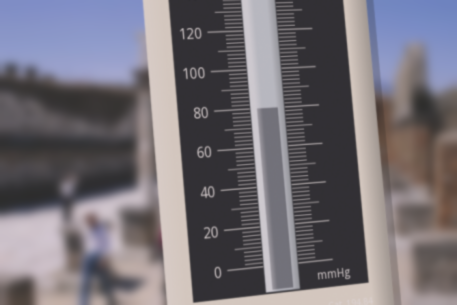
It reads value=80 unit=mmHg
